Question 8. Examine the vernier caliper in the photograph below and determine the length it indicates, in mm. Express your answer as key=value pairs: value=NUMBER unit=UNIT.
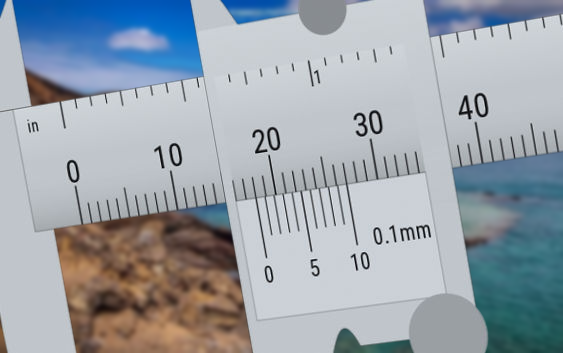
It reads value=18.0 unit=mm
